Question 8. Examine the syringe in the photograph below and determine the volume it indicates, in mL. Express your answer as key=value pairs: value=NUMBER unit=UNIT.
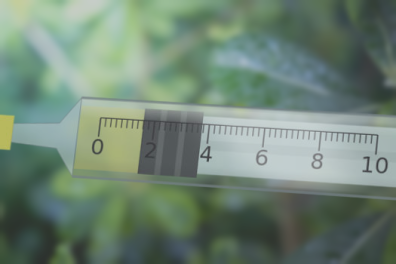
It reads value=1.6 unit=mL
